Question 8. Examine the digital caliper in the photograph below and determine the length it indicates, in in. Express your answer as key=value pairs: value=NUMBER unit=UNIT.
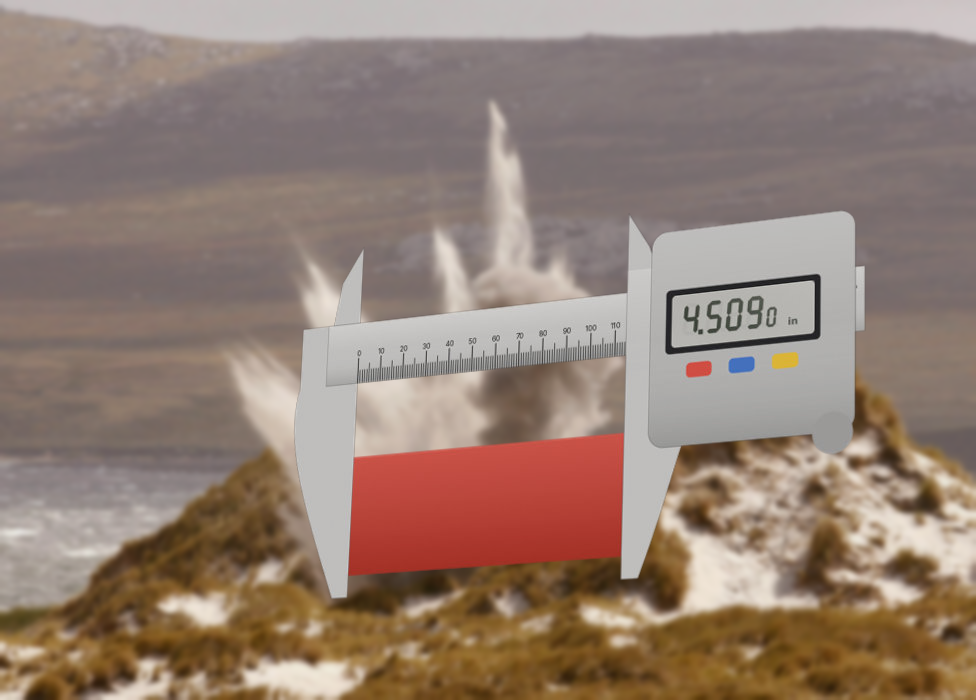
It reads value=4.5090 unit=in
